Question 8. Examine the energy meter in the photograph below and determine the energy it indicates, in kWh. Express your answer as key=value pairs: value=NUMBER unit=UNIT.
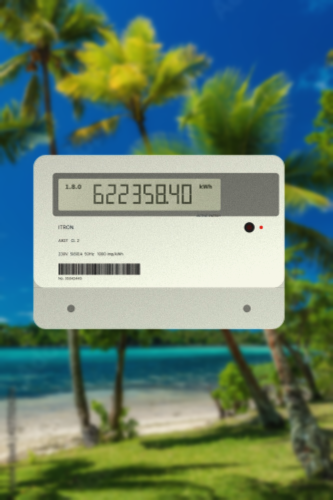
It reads value=622358.40 unit=kWh
